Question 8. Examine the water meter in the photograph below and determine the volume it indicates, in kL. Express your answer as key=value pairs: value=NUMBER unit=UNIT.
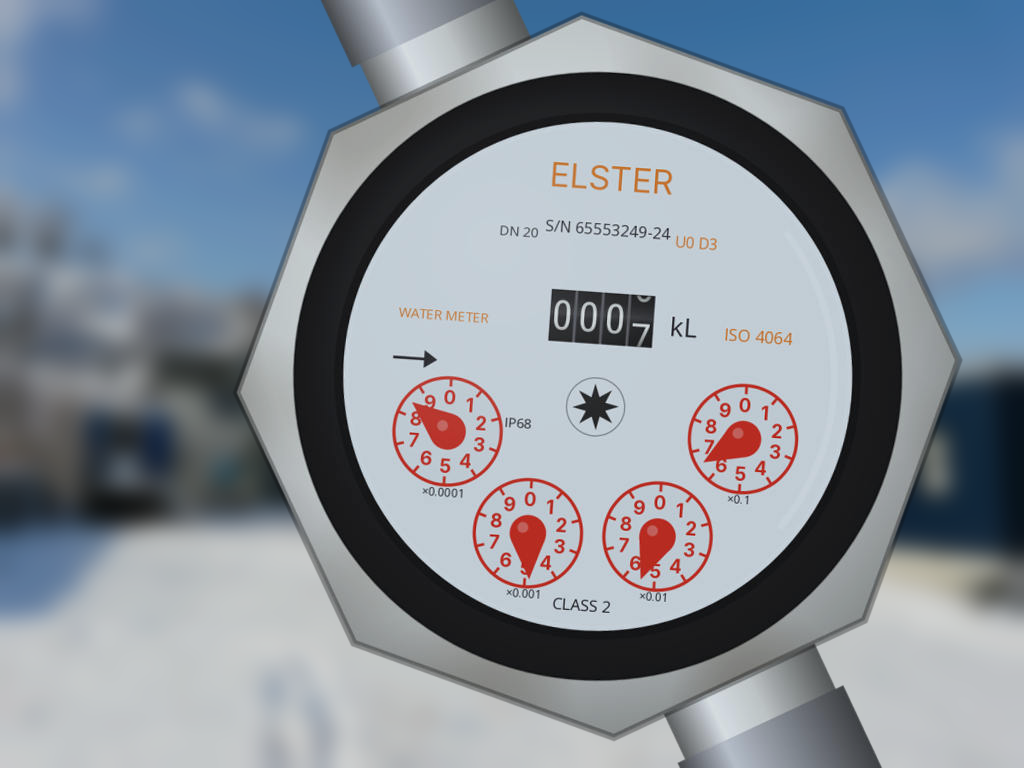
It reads value=6.6548 unit=kL
